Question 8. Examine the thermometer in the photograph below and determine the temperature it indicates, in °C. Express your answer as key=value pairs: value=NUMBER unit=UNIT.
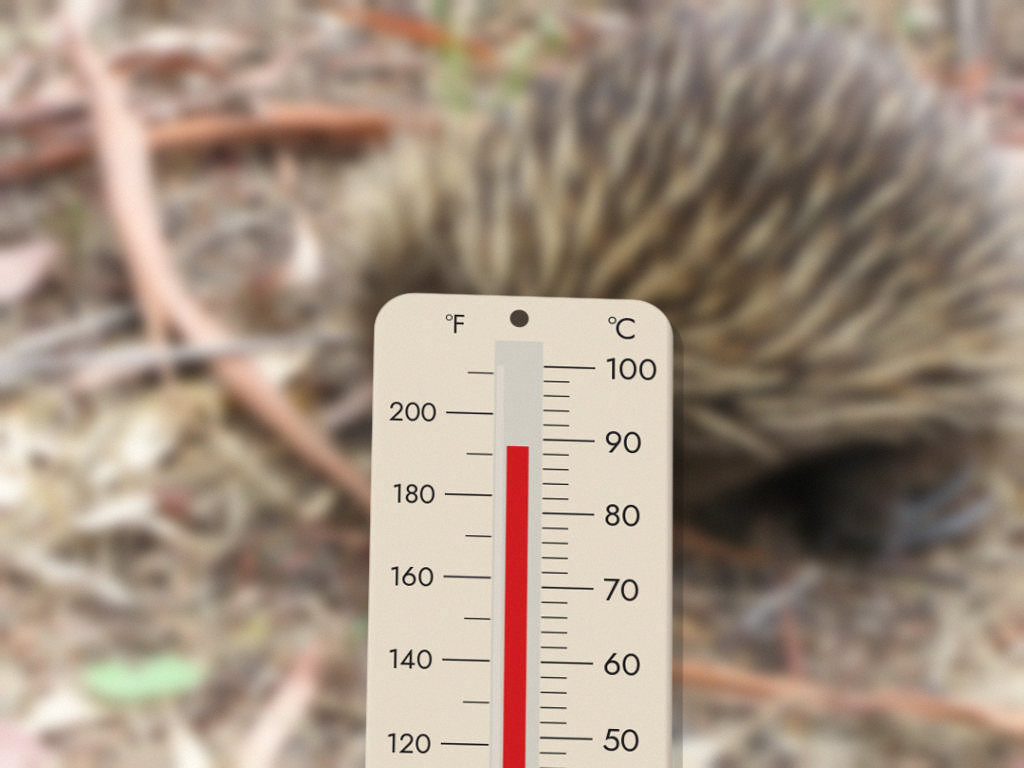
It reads value=89 unit=°C
